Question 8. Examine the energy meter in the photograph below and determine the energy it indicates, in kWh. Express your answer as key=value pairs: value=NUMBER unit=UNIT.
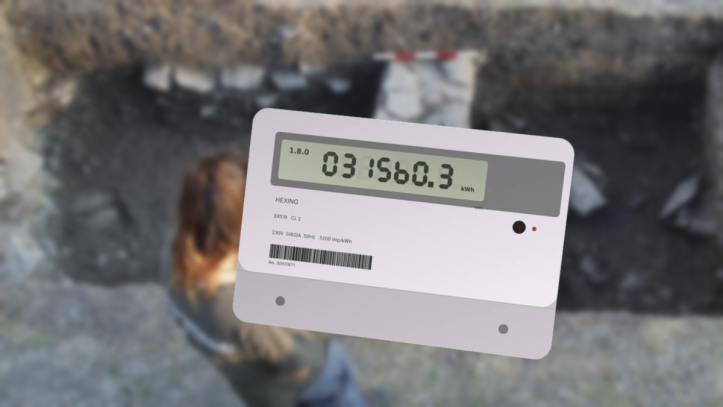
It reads value=31560.3 unit=kWh
